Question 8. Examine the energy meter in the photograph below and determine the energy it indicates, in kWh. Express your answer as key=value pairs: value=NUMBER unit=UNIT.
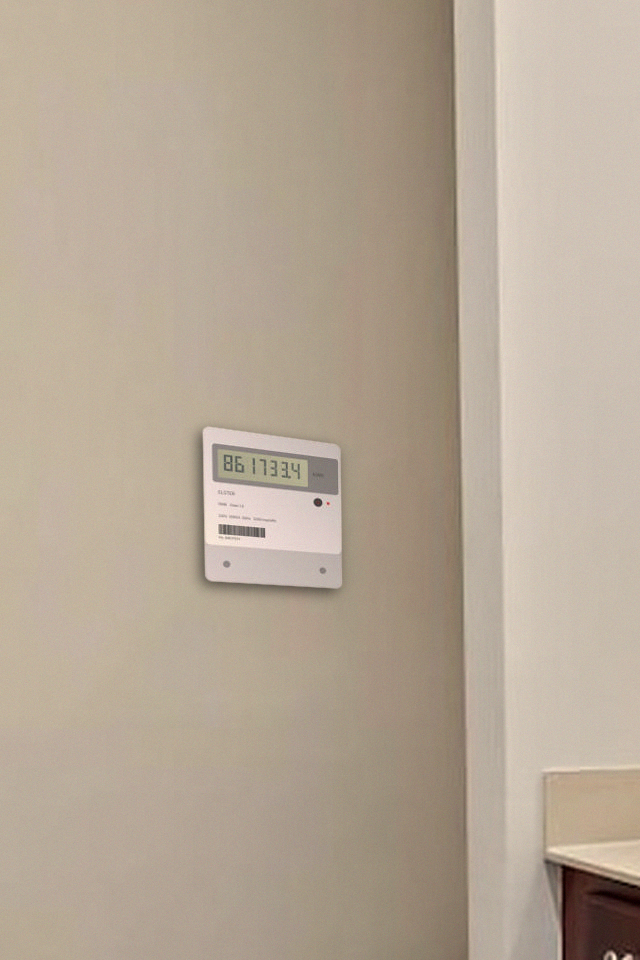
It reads value=861733.4 unit=kWh
